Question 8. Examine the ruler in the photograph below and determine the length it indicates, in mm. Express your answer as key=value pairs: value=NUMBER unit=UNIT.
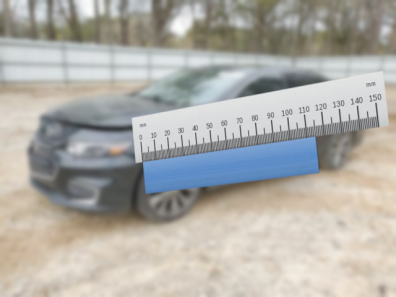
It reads value=115 unit=mm
